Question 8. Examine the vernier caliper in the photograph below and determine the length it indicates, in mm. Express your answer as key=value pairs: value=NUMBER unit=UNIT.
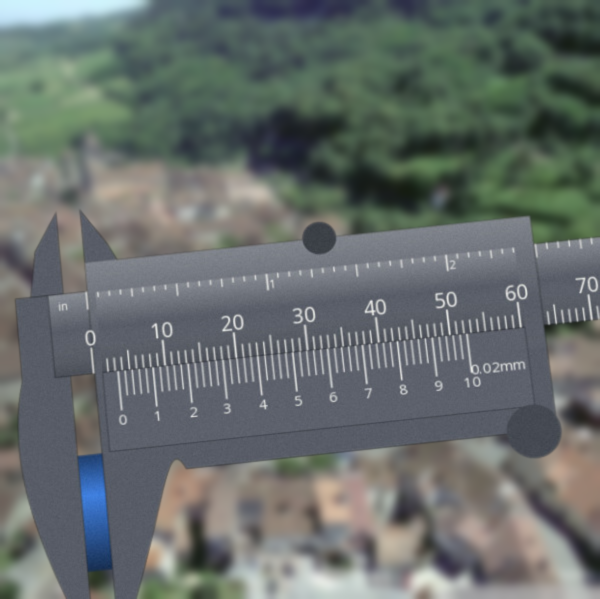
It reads value=3.4 unit=mm
